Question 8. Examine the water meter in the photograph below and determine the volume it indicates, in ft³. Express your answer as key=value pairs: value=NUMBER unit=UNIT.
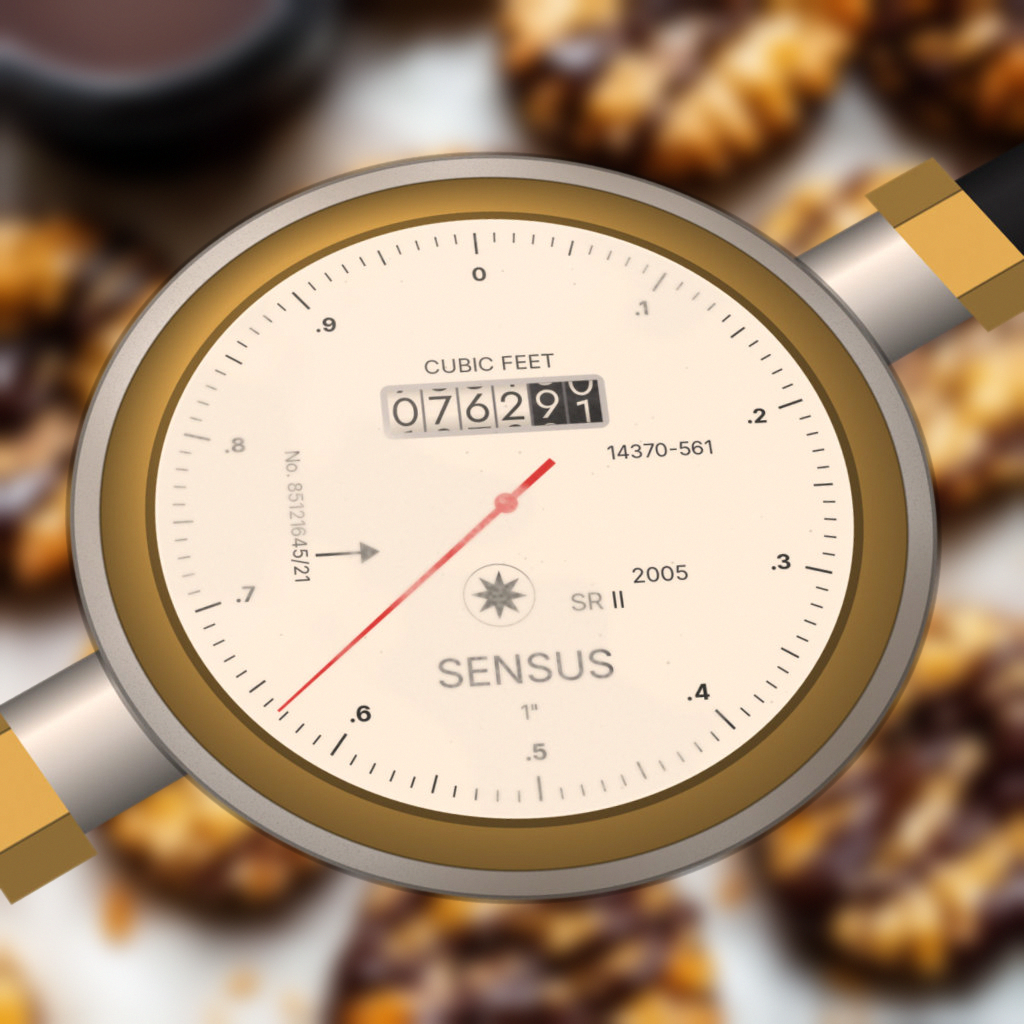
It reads value=76290.63 unit=ft³
